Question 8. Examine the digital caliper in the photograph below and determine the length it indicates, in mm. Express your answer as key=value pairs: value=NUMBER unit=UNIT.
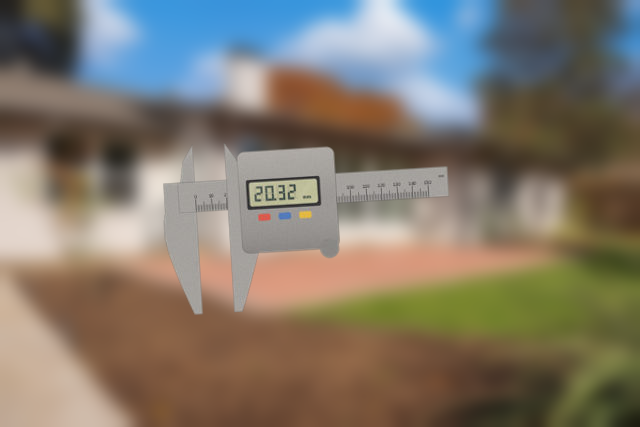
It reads value=20.32 unit=mm
